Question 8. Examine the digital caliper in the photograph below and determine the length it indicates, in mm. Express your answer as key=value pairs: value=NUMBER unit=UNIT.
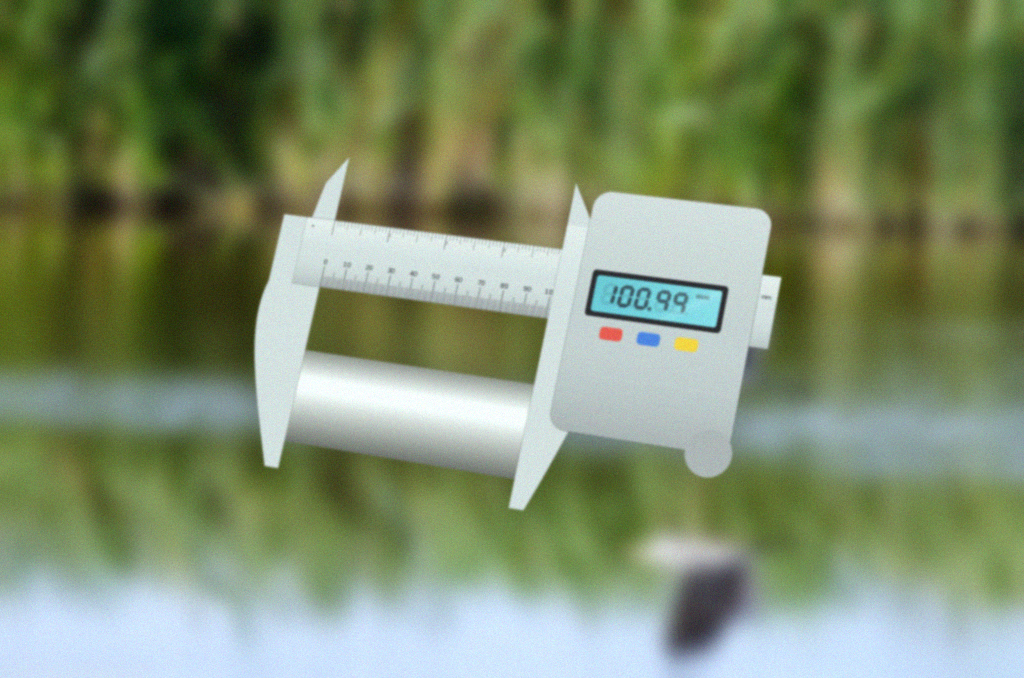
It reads value=100.99 unit=mm
